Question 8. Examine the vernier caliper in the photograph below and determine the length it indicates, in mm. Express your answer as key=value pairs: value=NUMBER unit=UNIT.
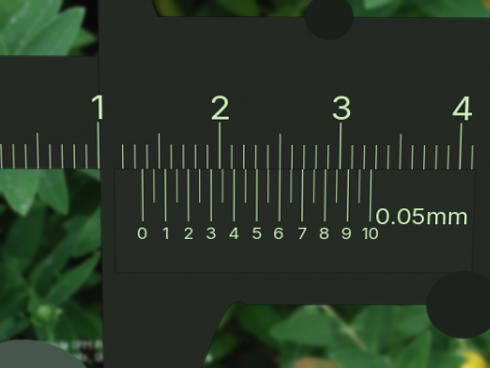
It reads value=13.6 unit=mm
